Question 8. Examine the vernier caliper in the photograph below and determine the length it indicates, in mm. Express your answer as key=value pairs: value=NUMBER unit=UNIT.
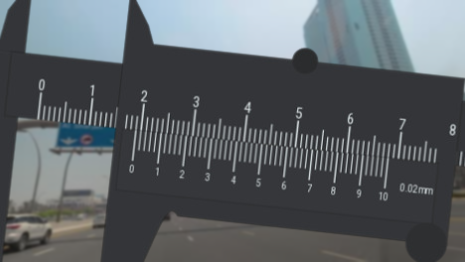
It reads value=19.0 unit=mm
